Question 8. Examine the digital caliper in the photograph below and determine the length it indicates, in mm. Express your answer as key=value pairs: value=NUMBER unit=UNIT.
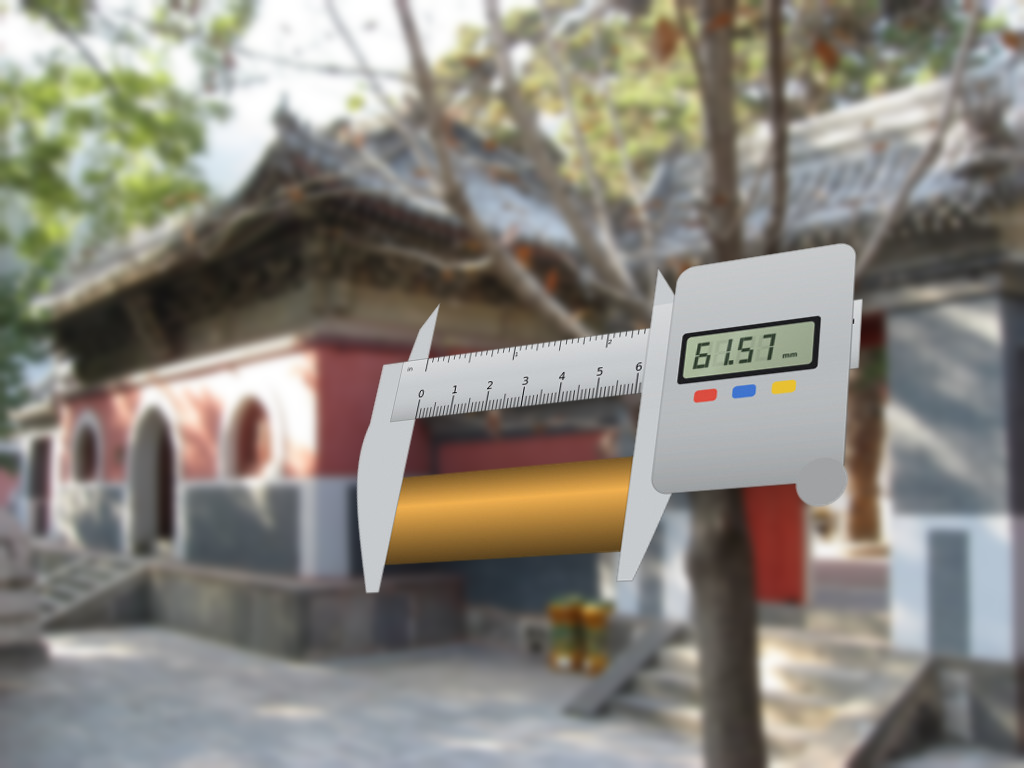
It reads value=61.57 unit=mm
